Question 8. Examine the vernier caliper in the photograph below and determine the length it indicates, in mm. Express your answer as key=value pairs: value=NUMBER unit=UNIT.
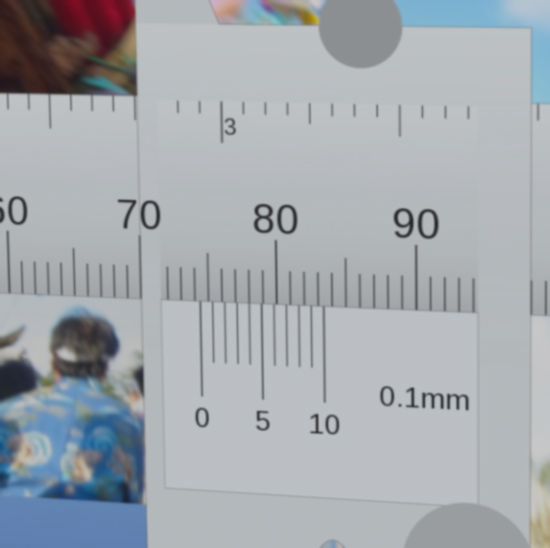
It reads value=74.4 unit=mm
